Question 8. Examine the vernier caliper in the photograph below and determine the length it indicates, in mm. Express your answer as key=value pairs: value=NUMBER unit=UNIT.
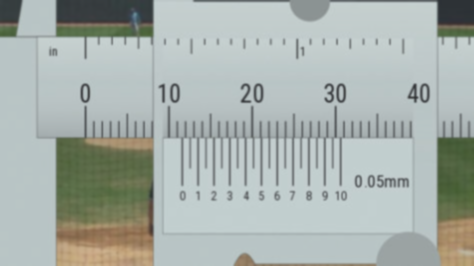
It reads value=11.6 unit=mm
